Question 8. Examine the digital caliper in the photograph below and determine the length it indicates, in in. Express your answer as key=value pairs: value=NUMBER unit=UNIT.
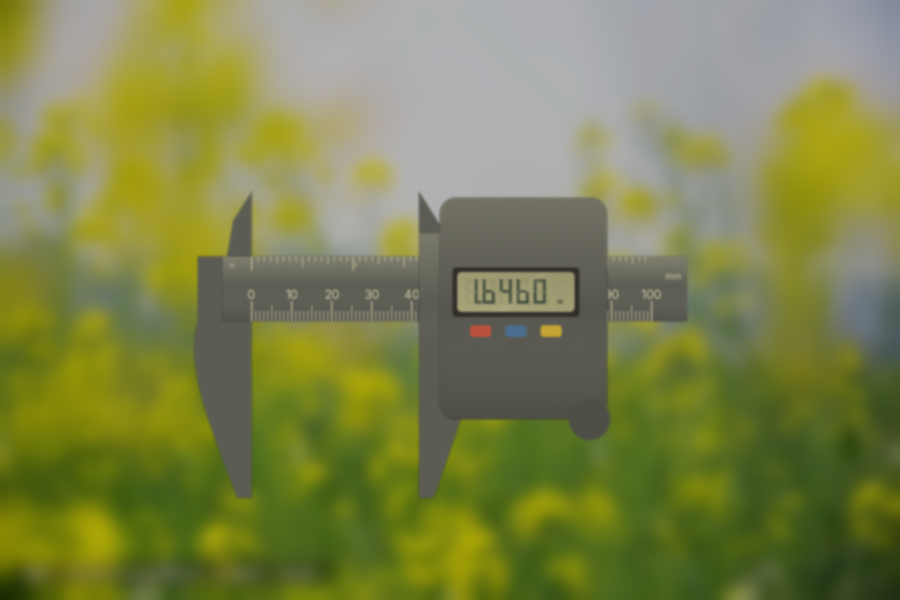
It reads value=1.6460 unit=in
